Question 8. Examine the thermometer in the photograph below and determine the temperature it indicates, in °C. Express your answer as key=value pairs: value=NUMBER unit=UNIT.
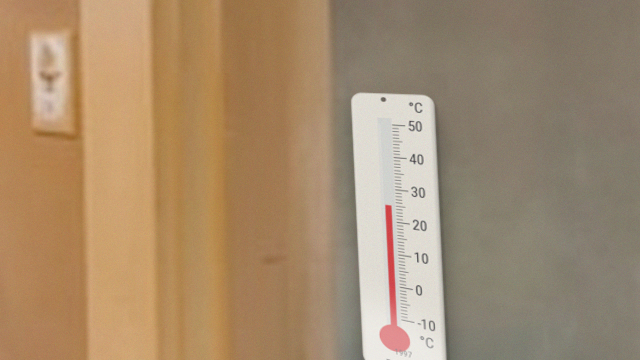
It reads value=25 unit=°C
